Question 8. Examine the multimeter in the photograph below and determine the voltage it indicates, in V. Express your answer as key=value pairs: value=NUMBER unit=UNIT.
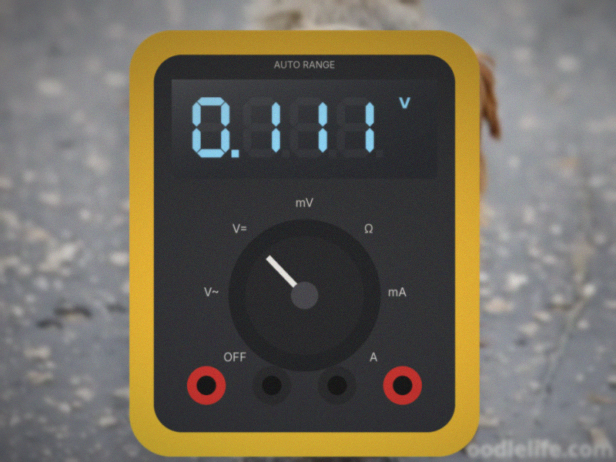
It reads value=0.111 unit=V
